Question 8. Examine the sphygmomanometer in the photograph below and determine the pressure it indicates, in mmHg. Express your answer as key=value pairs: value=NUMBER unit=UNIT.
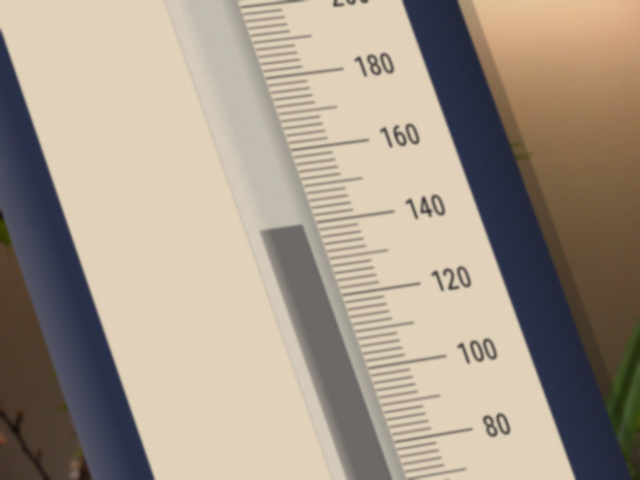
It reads value=140 unit=mmHg
